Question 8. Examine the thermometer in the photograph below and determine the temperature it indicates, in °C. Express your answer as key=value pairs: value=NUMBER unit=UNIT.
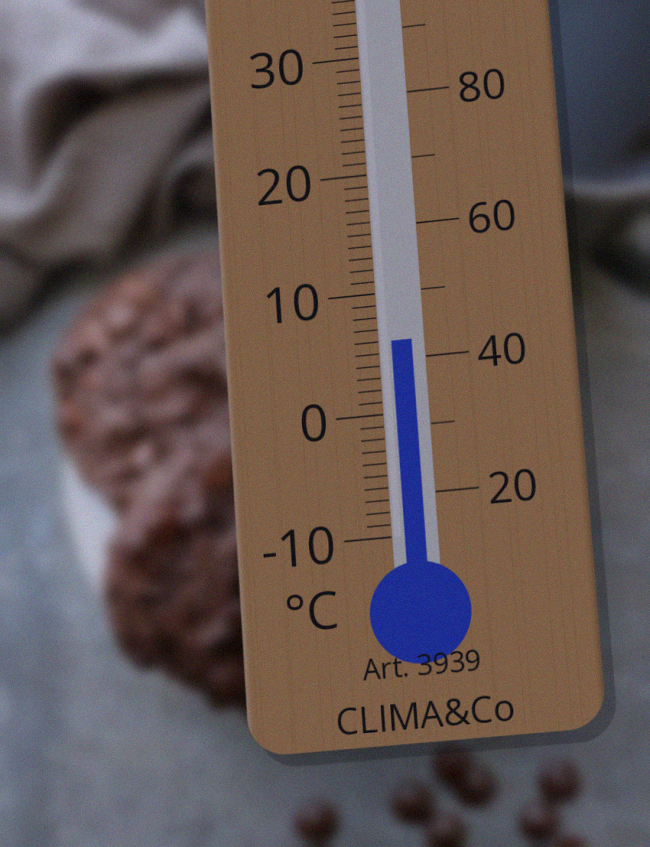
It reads value=6 unit=°C
